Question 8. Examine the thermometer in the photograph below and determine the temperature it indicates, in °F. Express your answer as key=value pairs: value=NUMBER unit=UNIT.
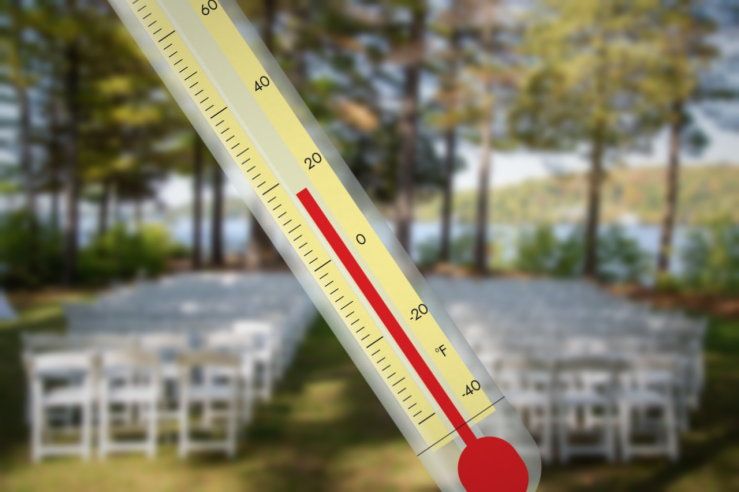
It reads value=16 unit=°F
